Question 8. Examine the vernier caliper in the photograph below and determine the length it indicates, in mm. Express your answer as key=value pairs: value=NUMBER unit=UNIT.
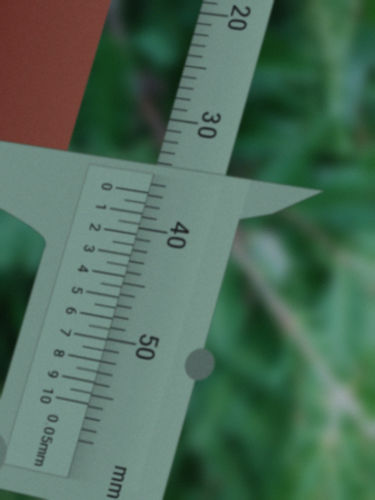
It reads value=36.8 unit=mm
